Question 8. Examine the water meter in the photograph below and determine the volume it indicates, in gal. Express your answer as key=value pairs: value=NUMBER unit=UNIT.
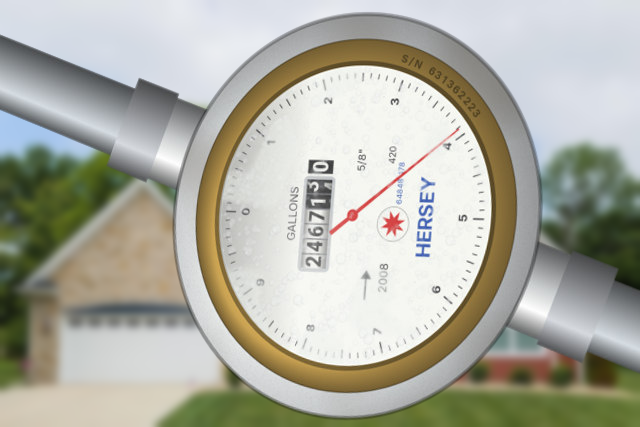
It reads value=2467133.9 unit=gal
